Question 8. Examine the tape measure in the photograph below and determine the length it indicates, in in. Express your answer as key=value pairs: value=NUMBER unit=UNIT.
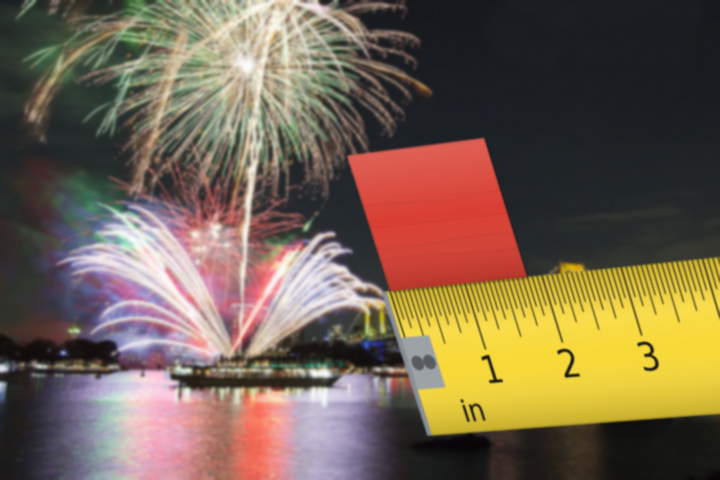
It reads value=1.8125 unit=in
